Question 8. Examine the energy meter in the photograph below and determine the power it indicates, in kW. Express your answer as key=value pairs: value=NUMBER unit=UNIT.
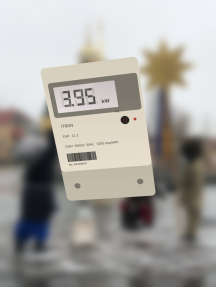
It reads value=3.95 unit=kW
